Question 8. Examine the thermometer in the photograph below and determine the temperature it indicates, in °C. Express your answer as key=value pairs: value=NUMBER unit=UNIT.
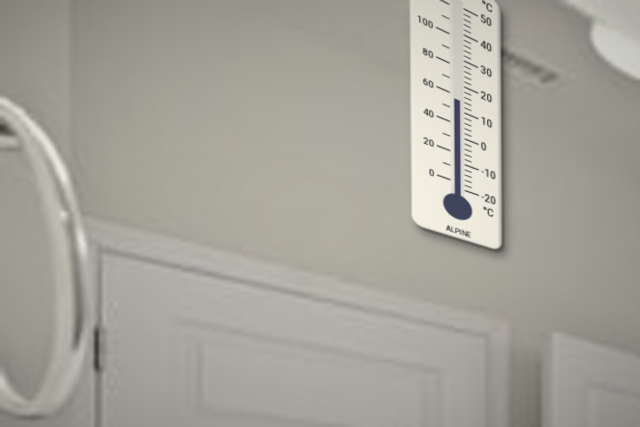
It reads value=14 unit=°C
